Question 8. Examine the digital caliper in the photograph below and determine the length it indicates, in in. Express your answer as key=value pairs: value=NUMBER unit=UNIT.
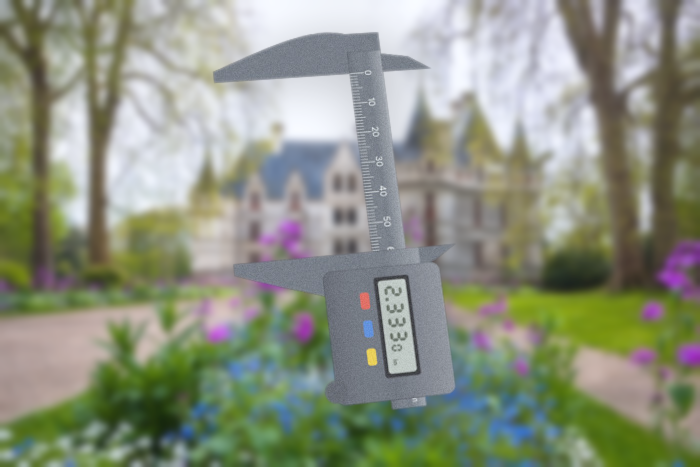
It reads value=2.3330 unit=in
